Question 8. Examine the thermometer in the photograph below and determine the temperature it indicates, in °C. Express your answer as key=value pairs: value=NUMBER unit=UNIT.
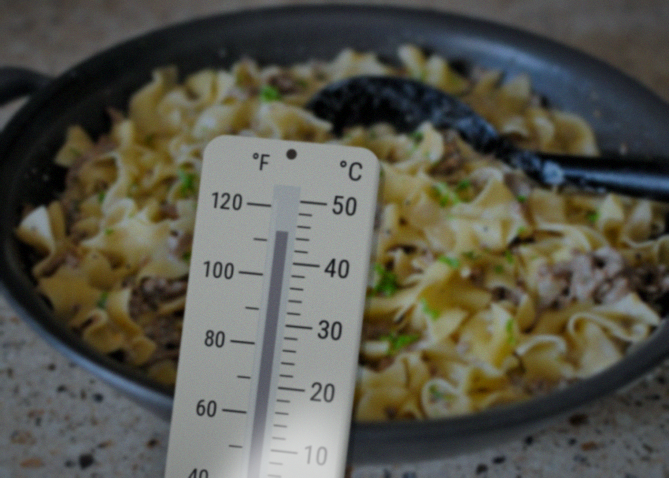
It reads value=45 unit=°C
